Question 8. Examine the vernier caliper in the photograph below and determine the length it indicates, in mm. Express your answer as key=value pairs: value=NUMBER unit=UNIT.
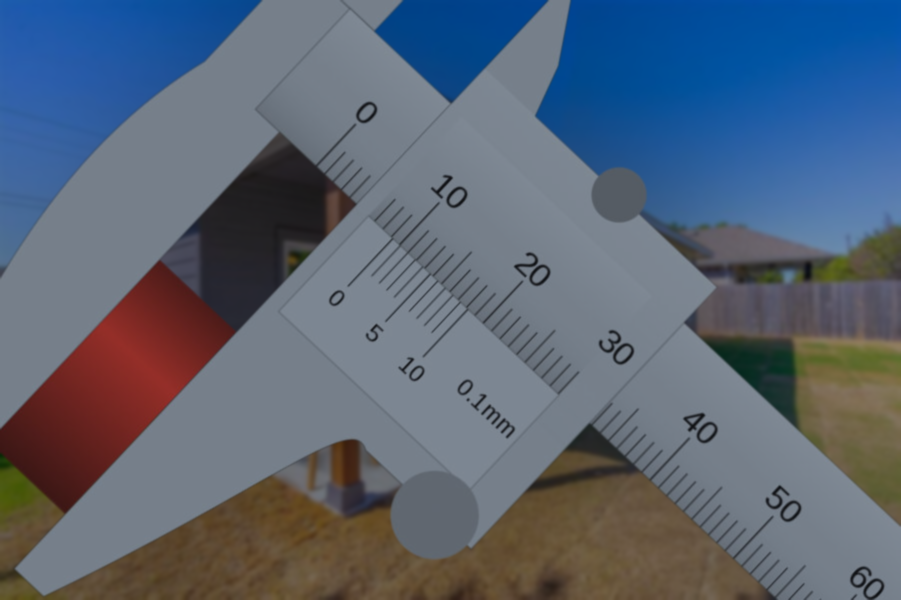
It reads value=9.2 unit=mm
